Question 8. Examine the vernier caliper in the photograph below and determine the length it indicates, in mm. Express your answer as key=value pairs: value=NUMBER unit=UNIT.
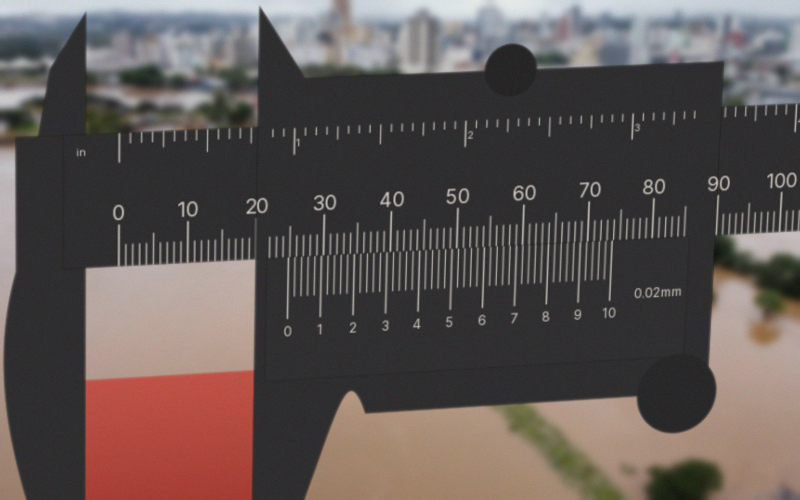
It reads value=24.8 unit=mm
